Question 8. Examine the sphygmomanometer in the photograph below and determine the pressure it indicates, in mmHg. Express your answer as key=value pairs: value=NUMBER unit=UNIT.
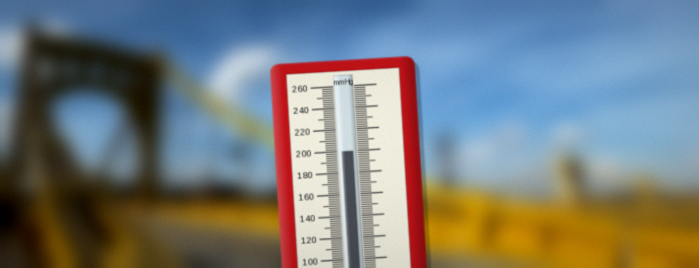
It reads value=200 unit=mmHg
